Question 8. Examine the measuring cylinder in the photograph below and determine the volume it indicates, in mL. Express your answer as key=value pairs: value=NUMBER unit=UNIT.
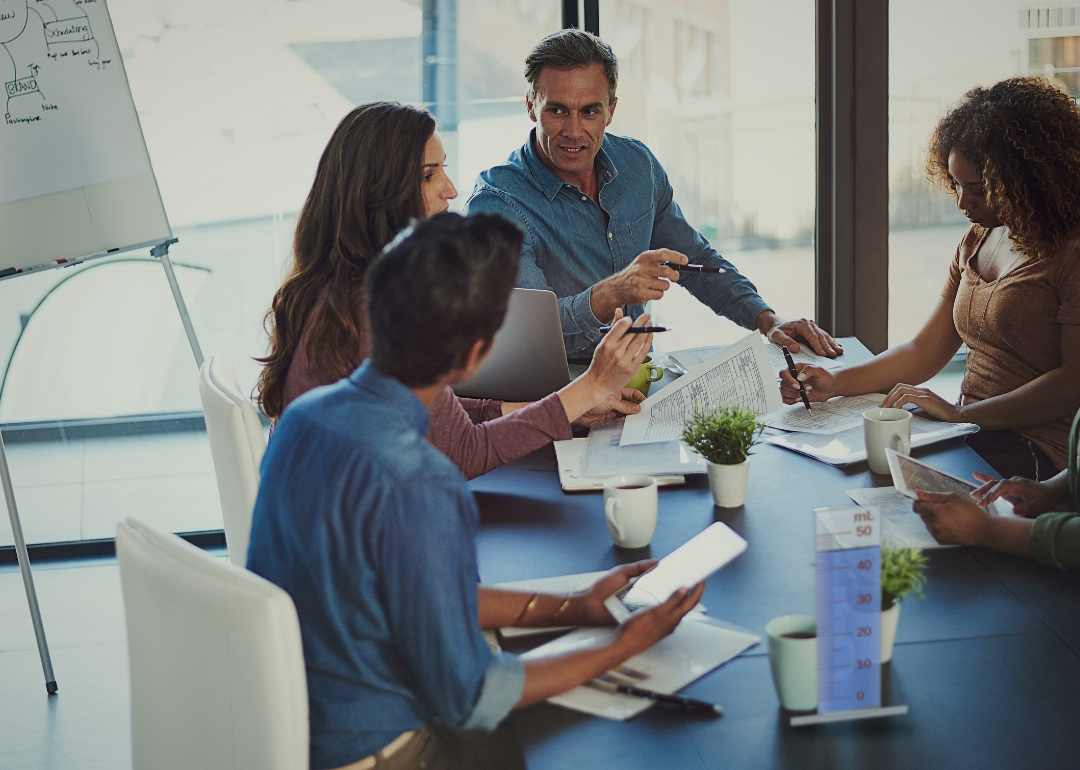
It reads value=45 unit=mL
